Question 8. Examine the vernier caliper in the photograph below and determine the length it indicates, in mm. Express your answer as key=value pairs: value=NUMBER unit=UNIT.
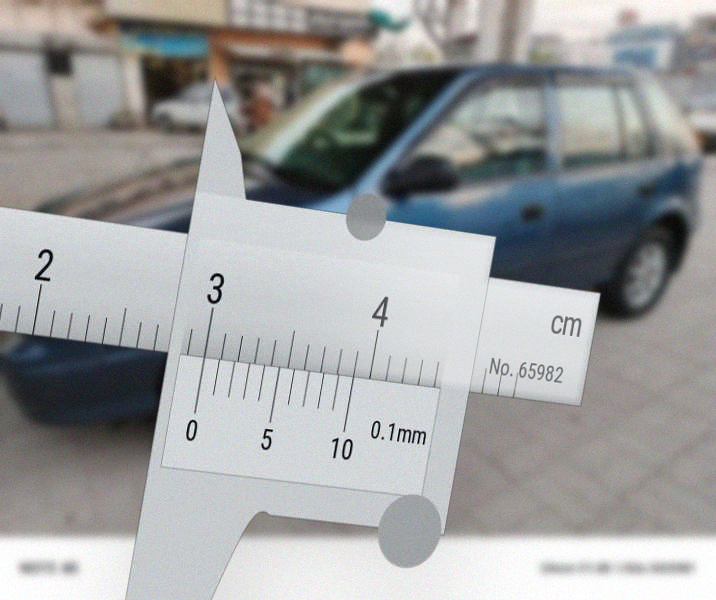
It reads value=30.0 unit=mm
